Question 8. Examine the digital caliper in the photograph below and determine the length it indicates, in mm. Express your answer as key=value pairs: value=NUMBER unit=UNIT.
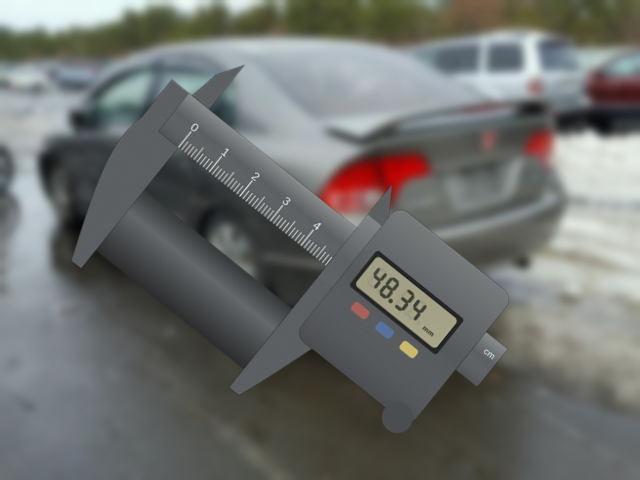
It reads value=48.34 unit=mm
